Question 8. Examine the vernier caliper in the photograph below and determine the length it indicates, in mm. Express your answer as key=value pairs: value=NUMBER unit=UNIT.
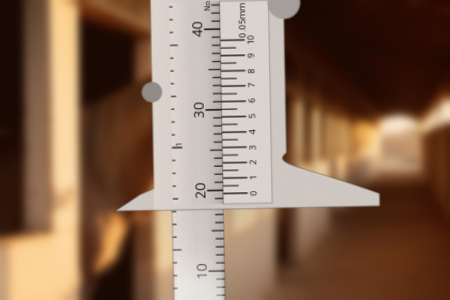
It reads value=19.6 unit=mm
